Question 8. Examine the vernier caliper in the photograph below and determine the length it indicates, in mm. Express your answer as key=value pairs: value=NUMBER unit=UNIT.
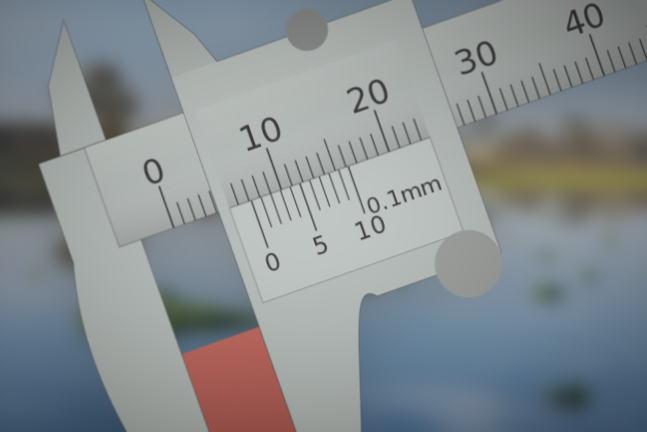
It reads value=7.2 unit=mm
